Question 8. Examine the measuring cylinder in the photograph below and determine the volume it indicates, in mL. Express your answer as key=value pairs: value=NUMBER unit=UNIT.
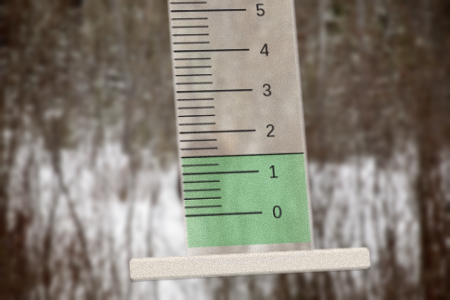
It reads value=1.4 unit=mL
